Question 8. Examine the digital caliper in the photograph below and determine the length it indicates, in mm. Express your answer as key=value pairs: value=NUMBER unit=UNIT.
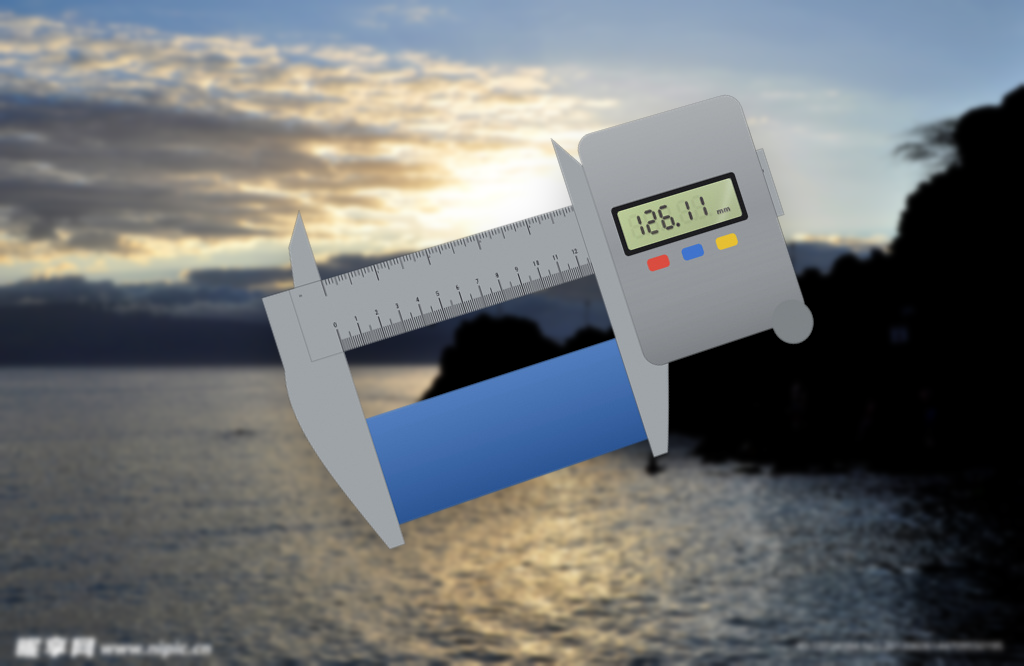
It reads value=126.11 unit=mm
